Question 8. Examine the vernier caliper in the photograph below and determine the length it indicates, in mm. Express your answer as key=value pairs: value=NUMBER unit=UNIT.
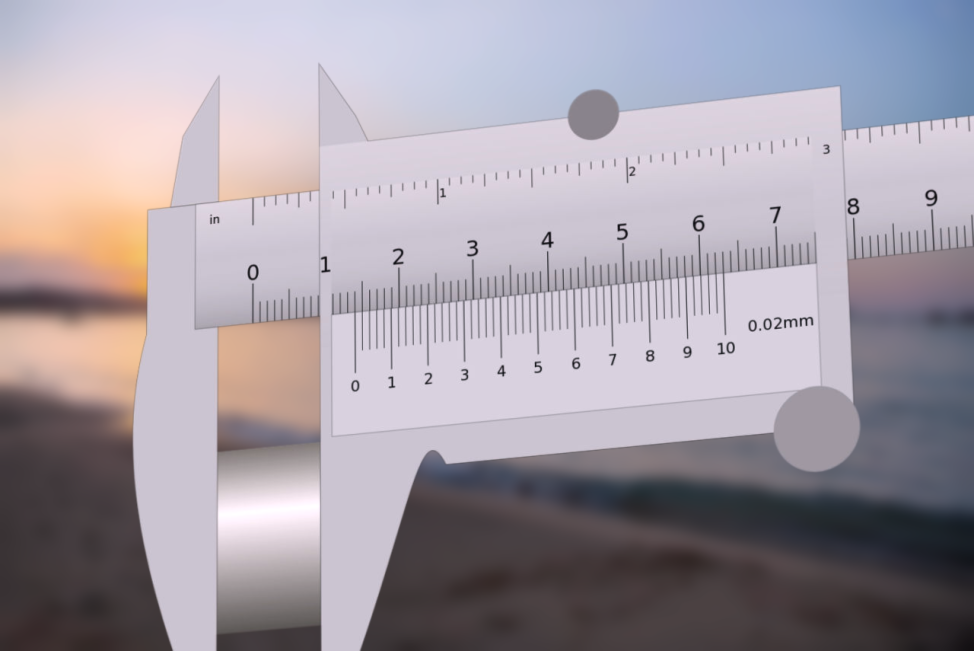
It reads value=14.0 unit=mm
